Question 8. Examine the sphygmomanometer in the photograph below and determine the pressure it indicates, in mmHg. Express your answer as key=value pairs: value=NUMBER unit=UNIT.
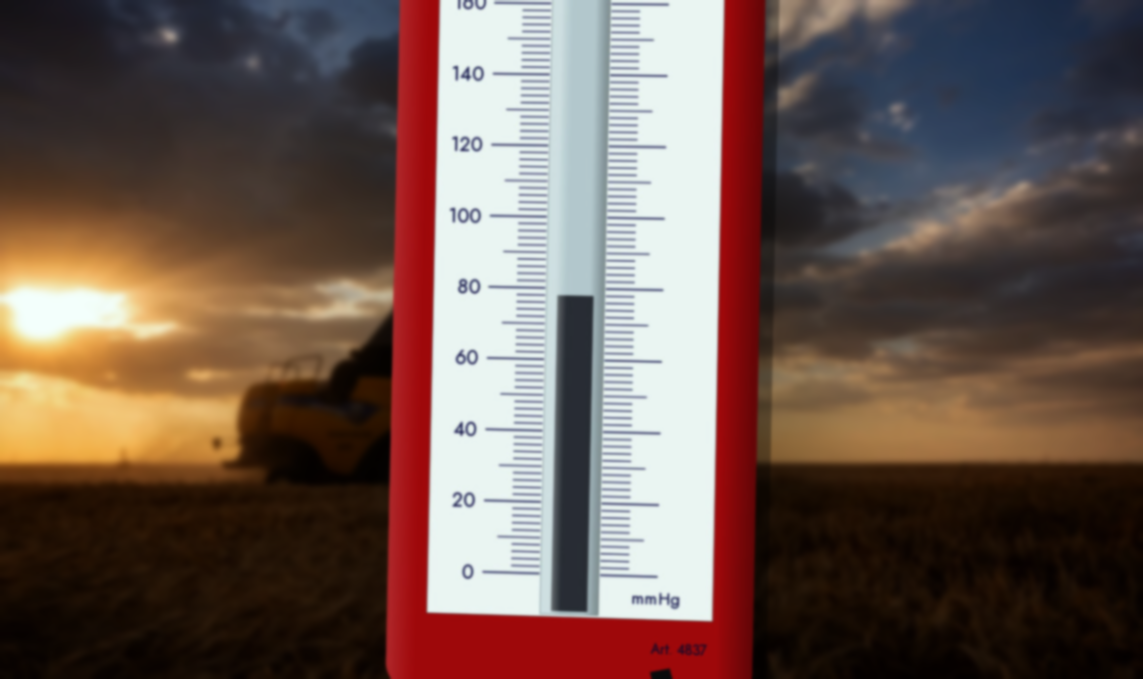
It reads value=78 unit=mmHg
